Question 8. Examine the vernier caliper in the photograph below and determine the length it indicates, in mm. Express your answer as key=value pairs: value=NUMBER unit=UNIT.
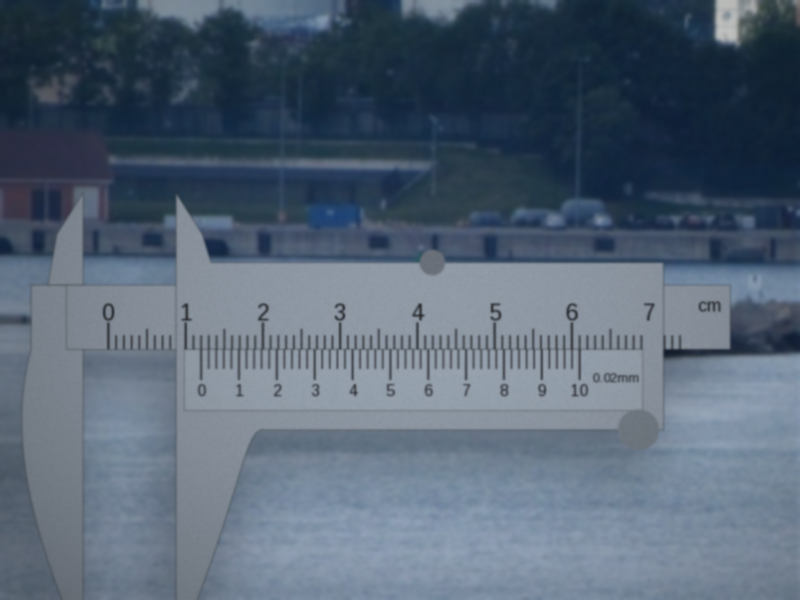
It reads value=12.0 unit=mm
